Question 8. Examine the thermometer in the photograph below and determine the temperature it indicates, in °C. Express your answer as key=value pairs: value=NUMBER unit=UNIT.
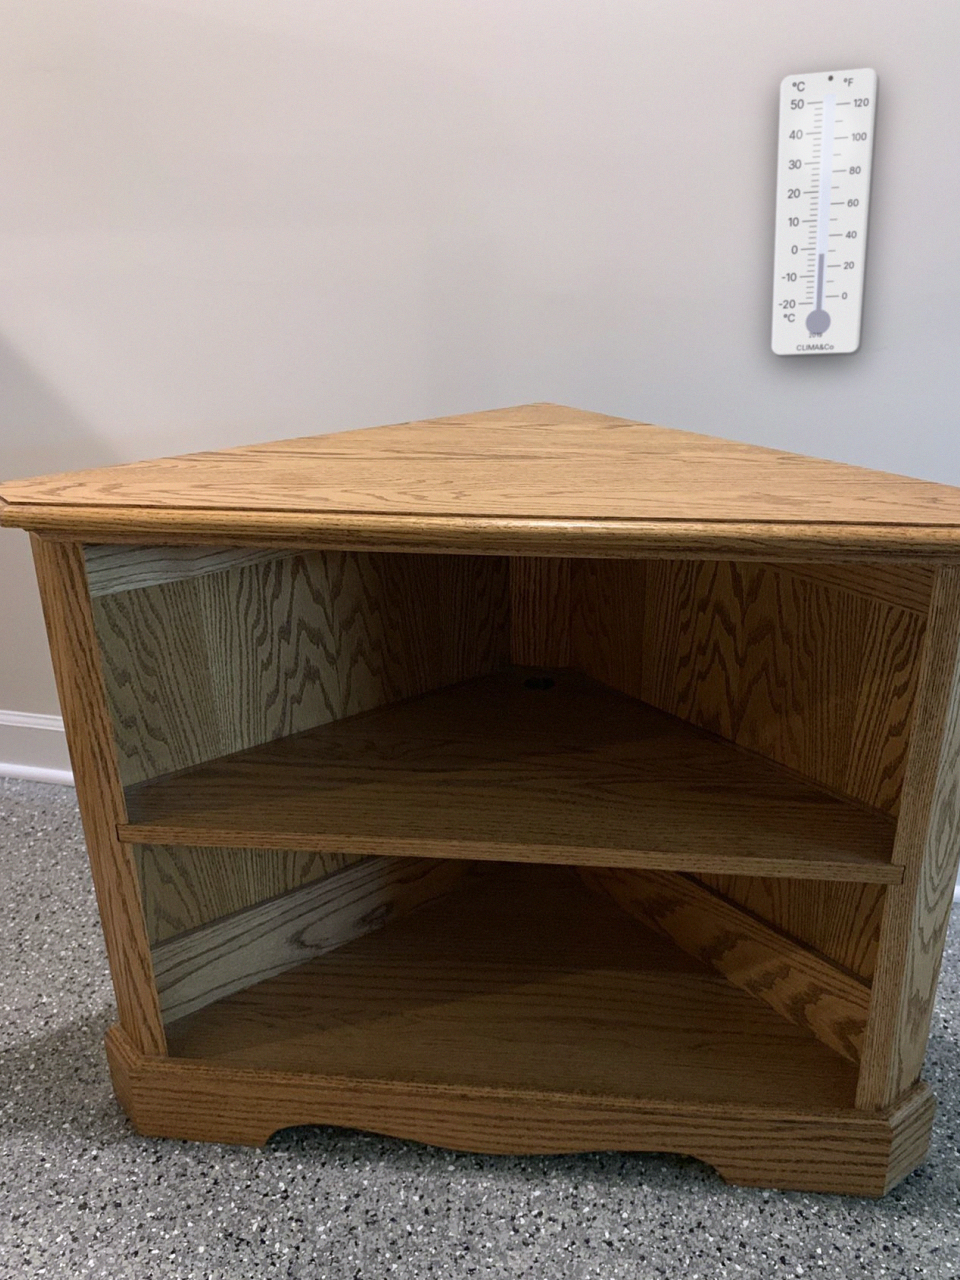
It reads value=-2 unit=°C
